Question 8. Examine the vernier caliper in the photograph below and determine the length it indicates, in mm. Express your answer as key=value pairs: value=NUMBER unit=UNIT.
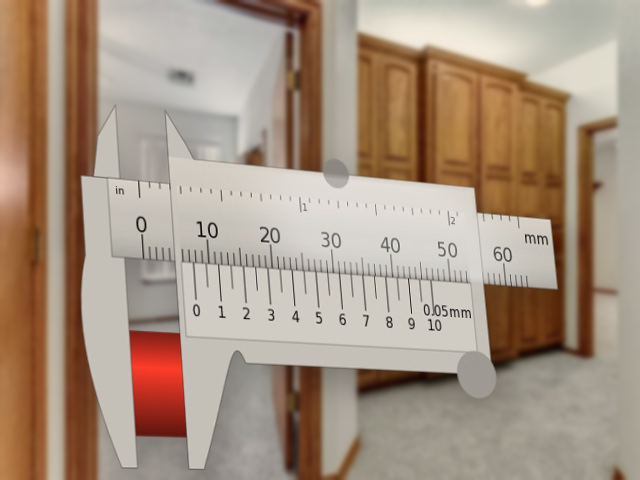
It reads value=7.6 unit=mm
